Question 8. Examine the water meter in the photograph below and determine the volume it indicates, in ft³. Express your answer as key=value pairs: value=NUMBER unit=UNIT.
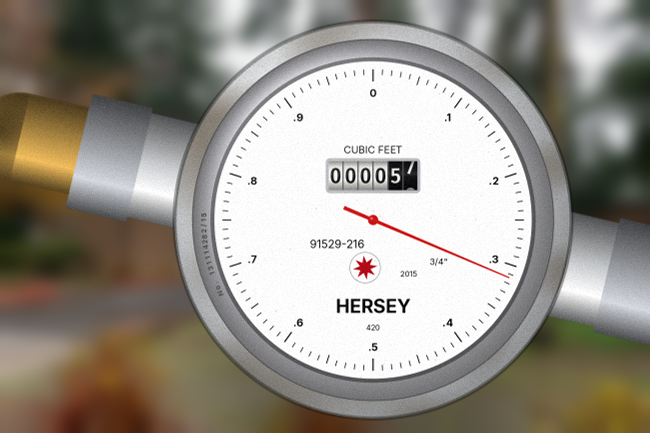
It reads value=57.31 unit=ft³
